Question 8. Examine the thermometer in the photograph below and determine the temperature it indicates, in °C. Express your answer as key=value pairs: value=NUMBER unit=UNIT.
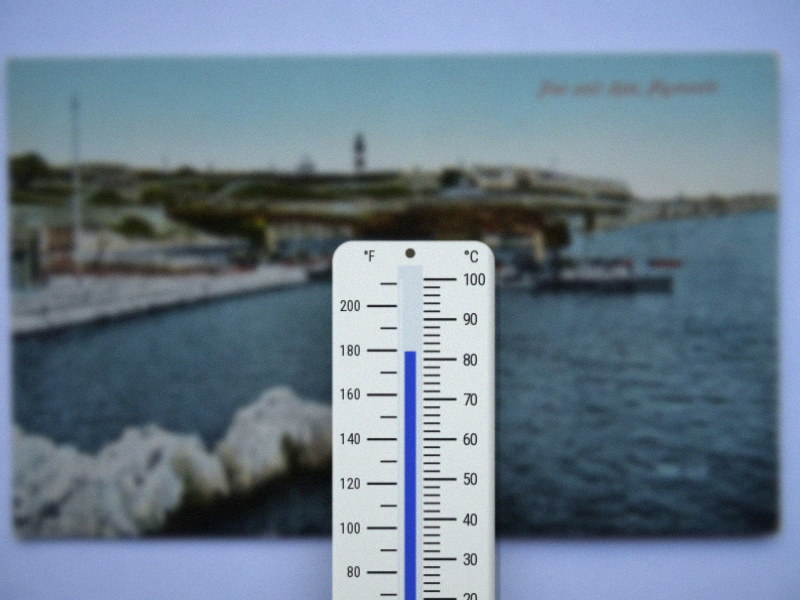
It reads value=82 unit=°C
